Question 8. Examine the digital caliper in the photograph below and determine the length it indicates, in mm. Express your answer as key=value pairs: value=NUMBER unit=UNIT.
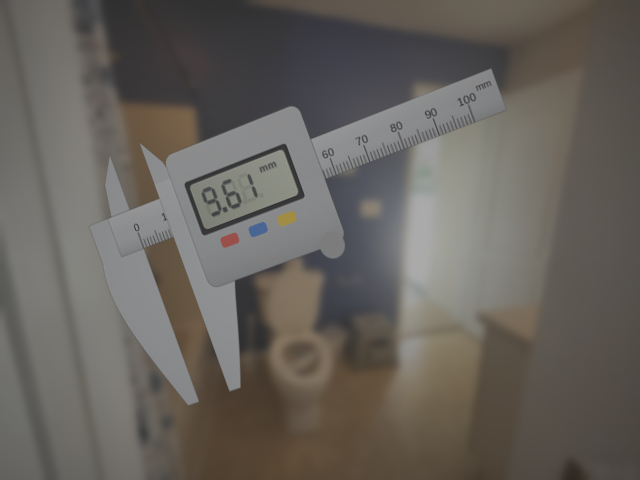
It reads value=9.61 unit=mm
